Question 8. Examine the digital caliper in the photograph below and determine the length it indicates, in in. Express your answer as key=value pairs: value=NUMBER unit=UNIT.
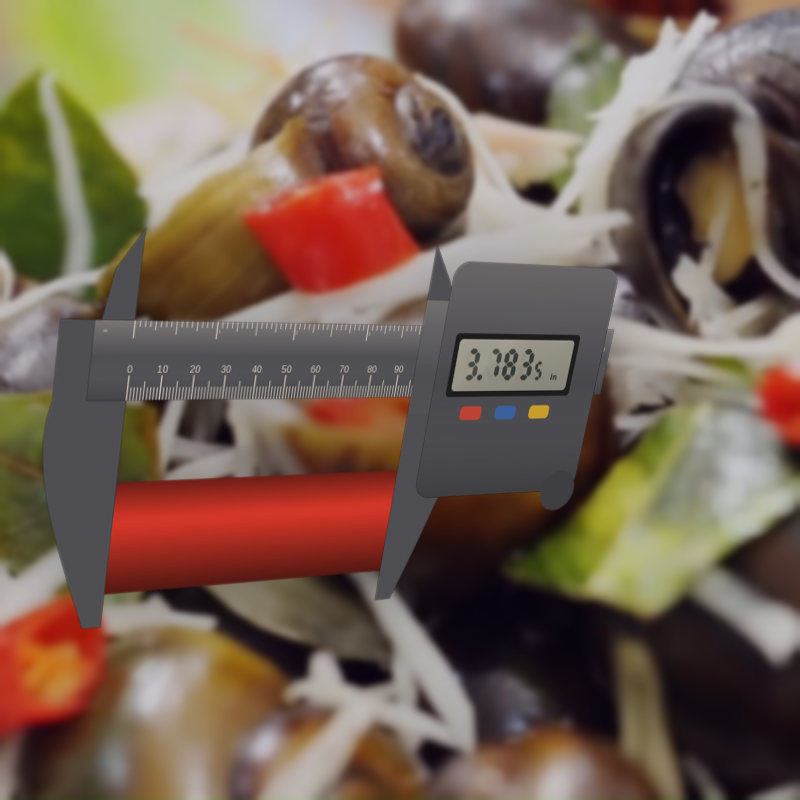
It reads value=3.7835 unit=in
